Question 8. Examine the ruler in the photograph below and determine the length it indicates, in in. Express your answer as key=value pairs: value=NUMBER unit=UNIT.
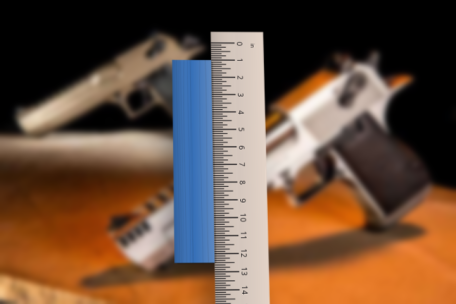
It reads value=11.5 unit=in
